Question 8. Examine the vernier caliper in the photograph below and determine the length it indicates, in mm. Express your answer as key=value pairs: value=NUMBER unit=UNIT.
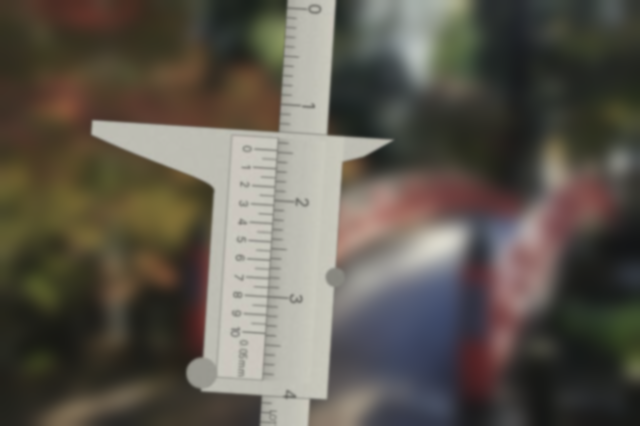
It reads value=14.8 unit=mm
